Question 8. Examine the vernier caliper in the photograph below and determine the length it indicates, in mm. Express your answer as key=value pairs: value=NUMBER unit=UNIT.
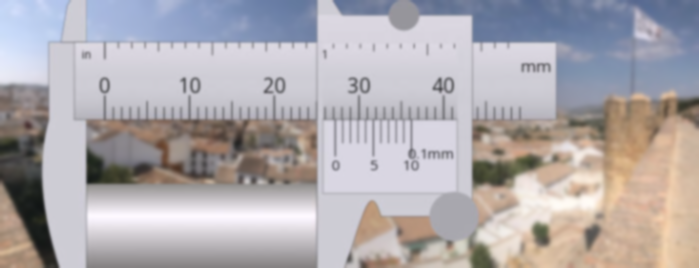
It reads value=27.2 unit=mm
